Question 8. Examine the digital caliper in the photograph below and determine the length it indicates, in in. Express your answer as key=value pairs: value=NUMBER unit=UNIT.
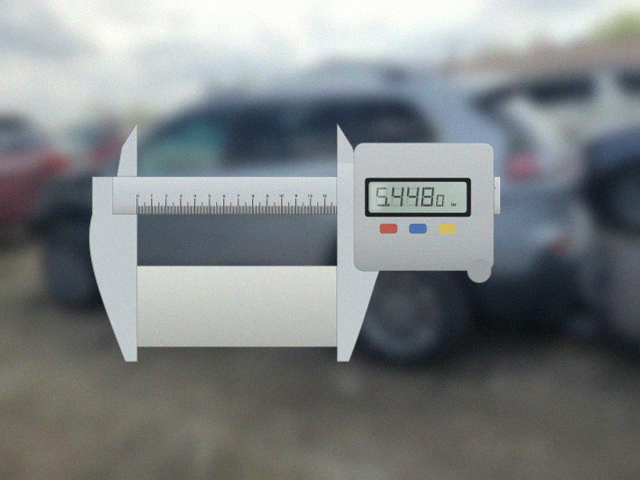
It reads value=5.4480 unit=in
